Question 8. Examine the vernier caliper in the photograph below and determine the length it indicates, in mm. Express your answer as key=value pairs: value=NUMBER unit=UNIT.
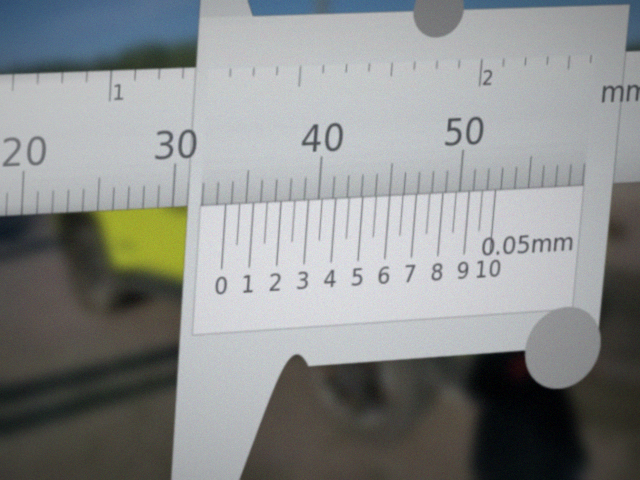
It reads value=33.6 unit=mm
